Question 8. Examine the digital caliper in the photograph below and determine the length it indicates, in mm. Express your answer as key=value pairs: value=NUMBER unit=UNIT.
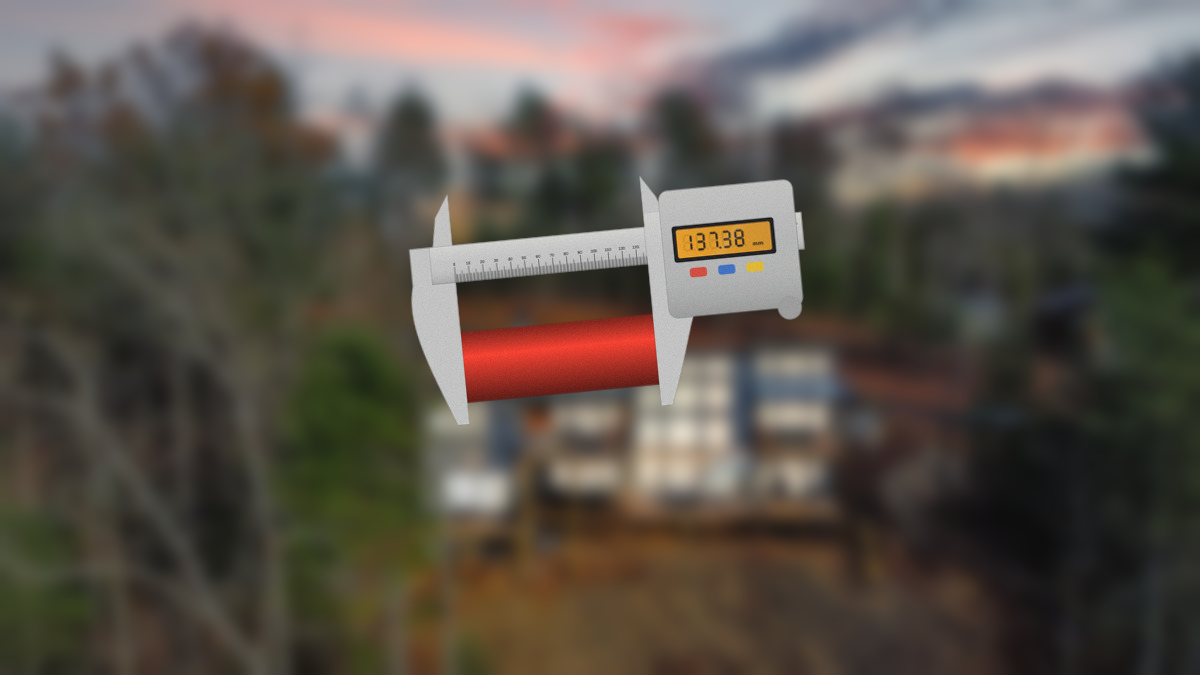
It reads value=137.38 unit=mm
